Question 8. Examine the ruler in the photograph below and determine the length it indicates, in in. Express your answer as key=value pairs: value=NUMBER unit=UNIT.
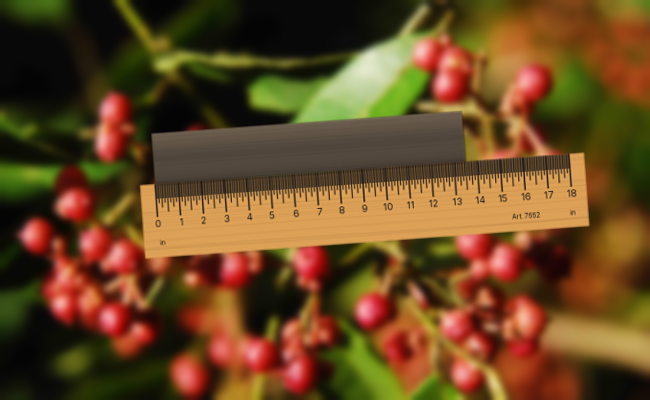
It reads value=13.5 unit=in
